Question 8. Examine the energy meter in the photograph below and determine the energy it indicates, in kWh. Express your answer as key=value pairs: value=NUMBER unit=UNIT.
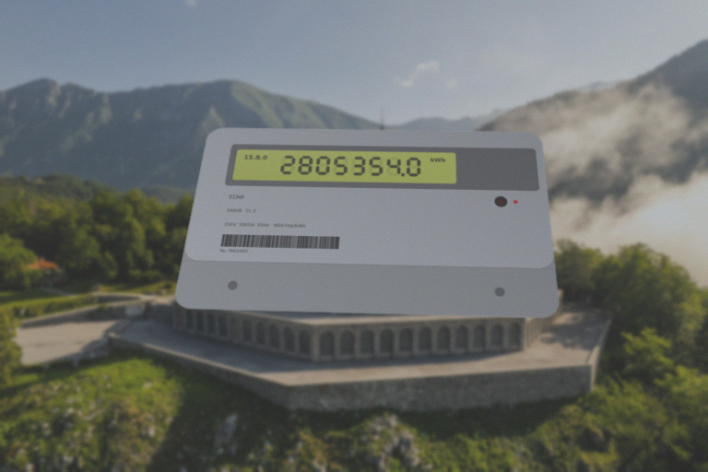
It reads value=2805354.0 unit=kWh
